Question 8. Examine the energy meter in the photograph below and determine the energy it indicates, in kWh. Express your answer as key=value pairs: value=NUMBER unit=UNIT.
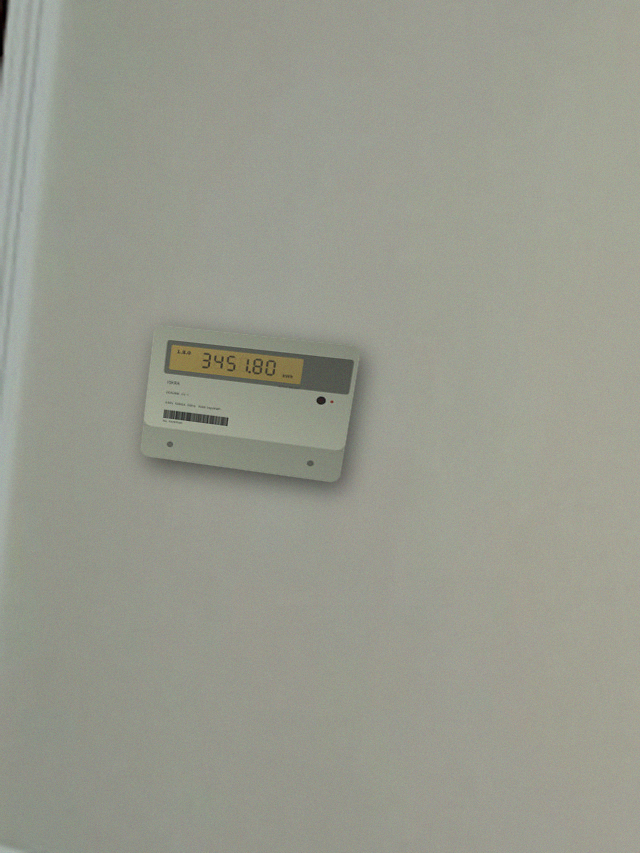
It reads value=3451.80 unit=kWh
